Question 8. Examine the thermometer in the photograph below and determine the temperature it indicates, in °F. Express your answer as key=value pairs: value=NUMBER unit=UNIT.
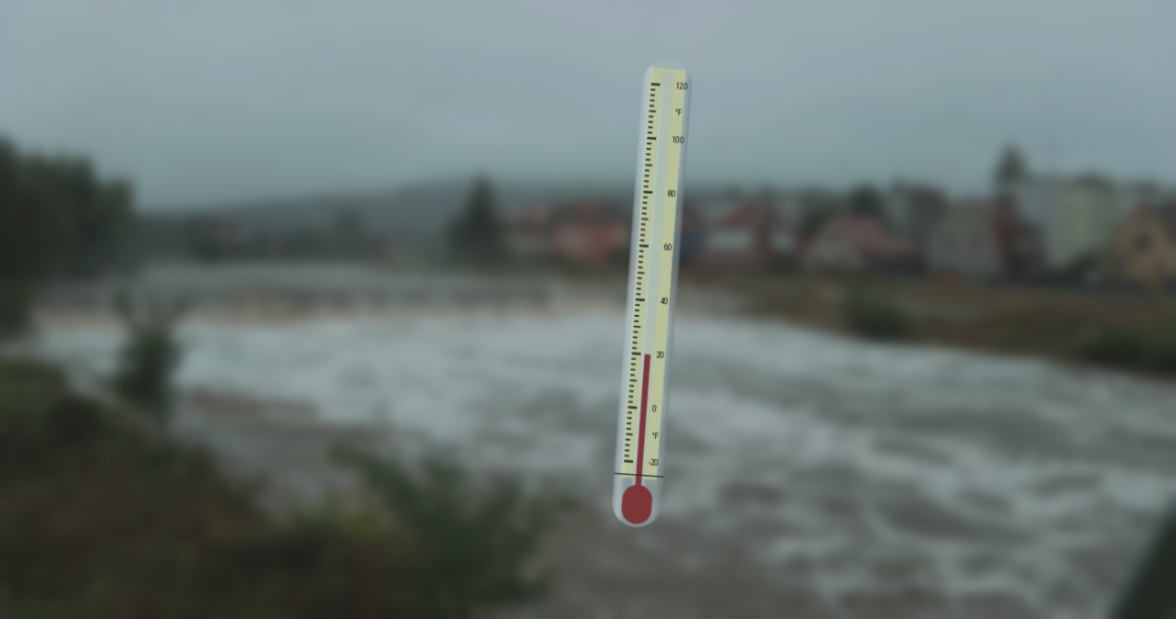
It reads value=20 unit=°F
